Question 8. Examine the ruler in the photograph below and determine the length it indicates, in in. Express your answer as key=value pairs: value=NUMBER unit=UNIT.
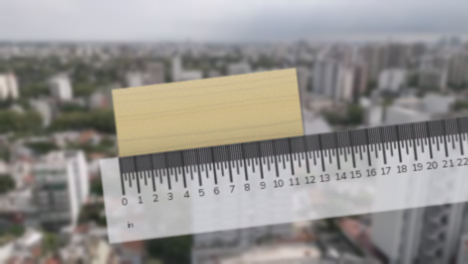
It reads value=12 unit=in
